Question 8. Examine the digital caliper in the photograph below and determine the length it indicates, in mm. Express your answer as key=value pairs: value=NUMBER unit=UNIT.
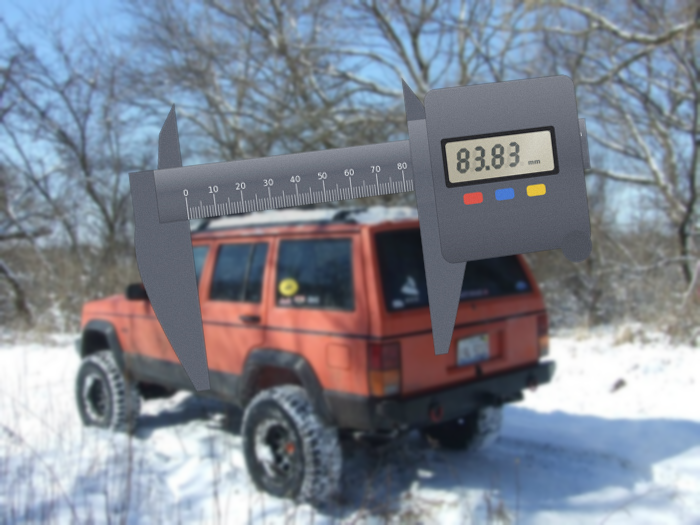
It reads value=83.83 unit=mm
